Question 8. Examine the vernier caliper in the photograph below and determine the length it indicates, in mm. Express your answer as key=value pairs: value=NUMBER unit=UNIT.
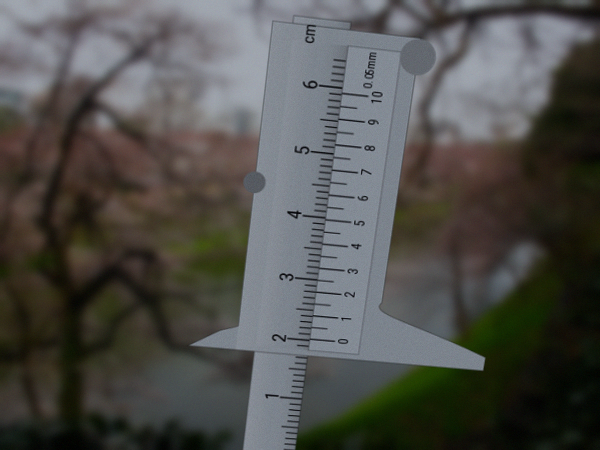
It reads value=20.2 unit=mm
